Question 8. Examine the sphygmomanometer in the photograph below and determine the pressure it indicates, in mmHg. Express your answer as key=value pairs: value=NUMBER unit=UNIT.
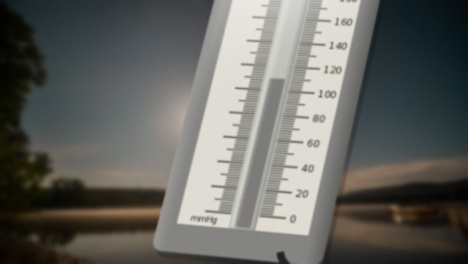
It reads value=110 unit=mmHg
